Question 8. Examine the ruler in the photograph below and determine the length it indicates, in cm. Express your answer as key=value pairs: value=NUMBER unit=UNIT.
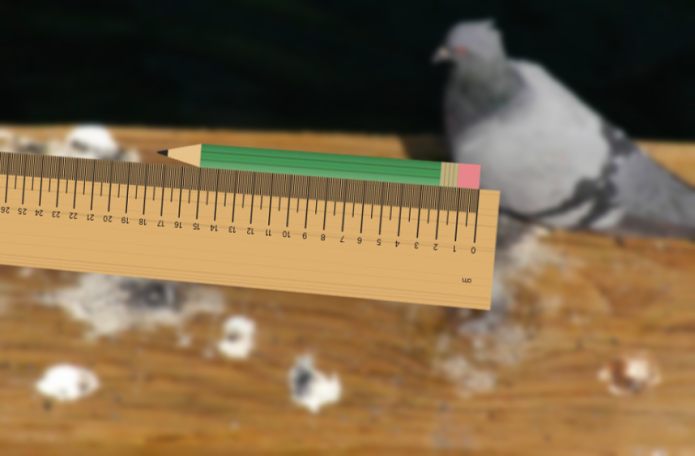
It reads value=17.5 unit=cm
